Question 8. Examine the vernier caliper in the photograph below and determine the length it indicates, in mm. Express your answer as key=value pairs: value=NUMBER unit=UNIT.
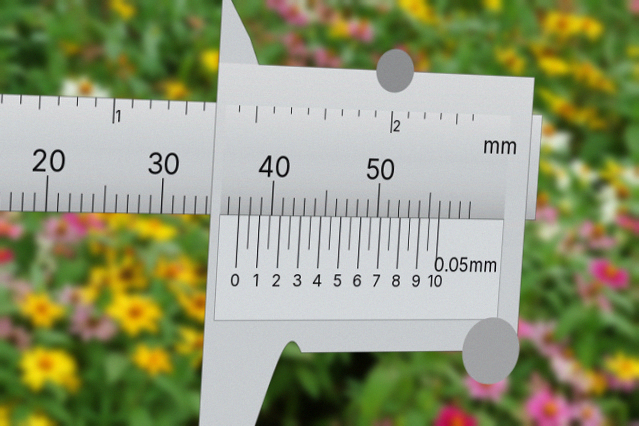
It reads value=37.0 unit=mm
